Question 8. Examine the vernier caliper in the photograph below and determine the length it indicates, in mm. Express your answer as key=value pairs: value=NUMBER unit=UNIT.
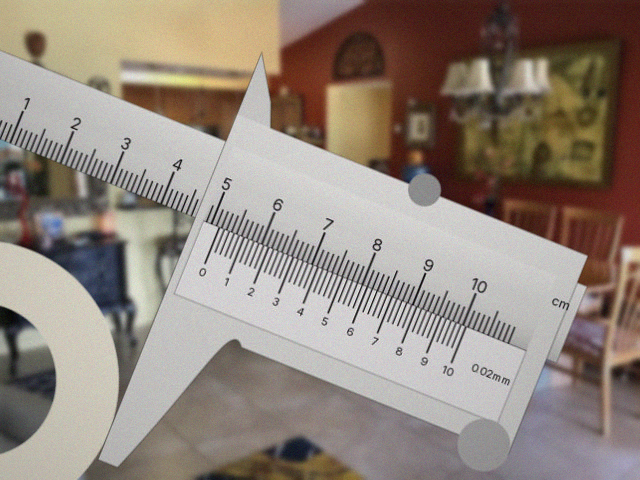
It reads value=51.6 unit=mm
